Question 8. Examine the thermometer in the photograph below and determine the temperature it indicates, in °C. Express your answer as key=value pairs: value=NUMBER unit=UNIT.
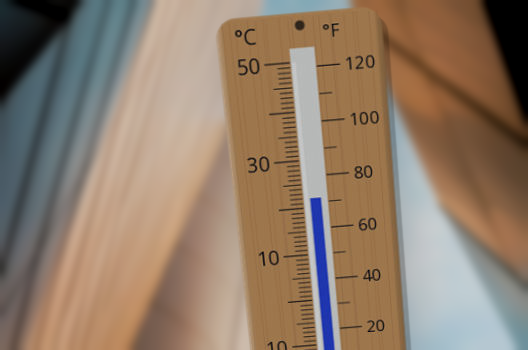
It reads value=22 unit=°C
